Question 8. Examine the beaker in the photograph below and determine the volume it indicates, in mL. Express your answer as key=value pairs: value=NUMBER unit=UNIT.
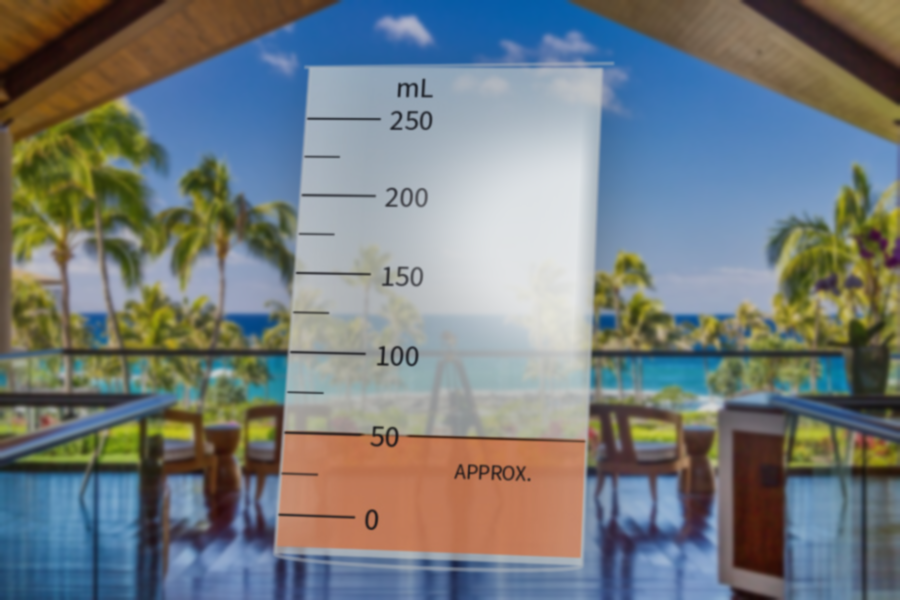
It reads value=50 unit=mL
